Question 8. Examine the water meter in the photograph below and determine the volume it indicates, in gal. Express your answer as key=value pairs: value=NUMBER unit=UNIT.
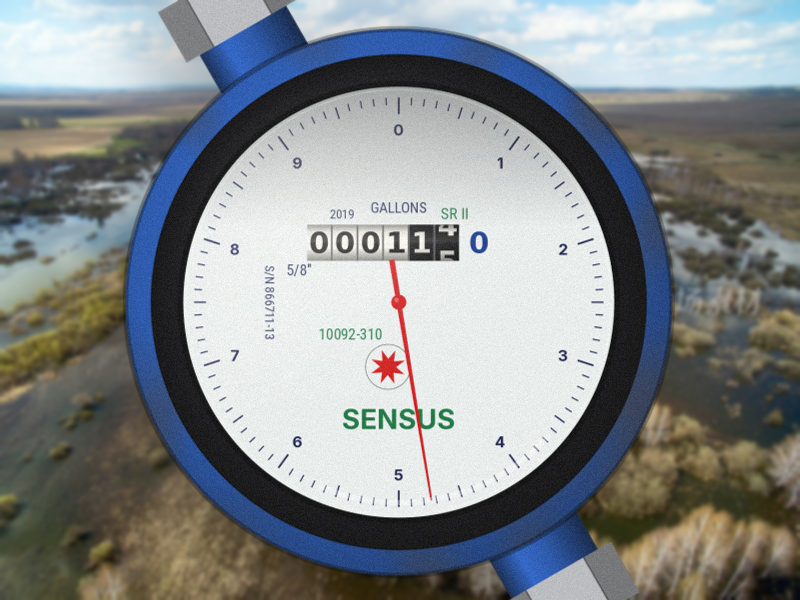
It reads value=1144.7 unit=gal
